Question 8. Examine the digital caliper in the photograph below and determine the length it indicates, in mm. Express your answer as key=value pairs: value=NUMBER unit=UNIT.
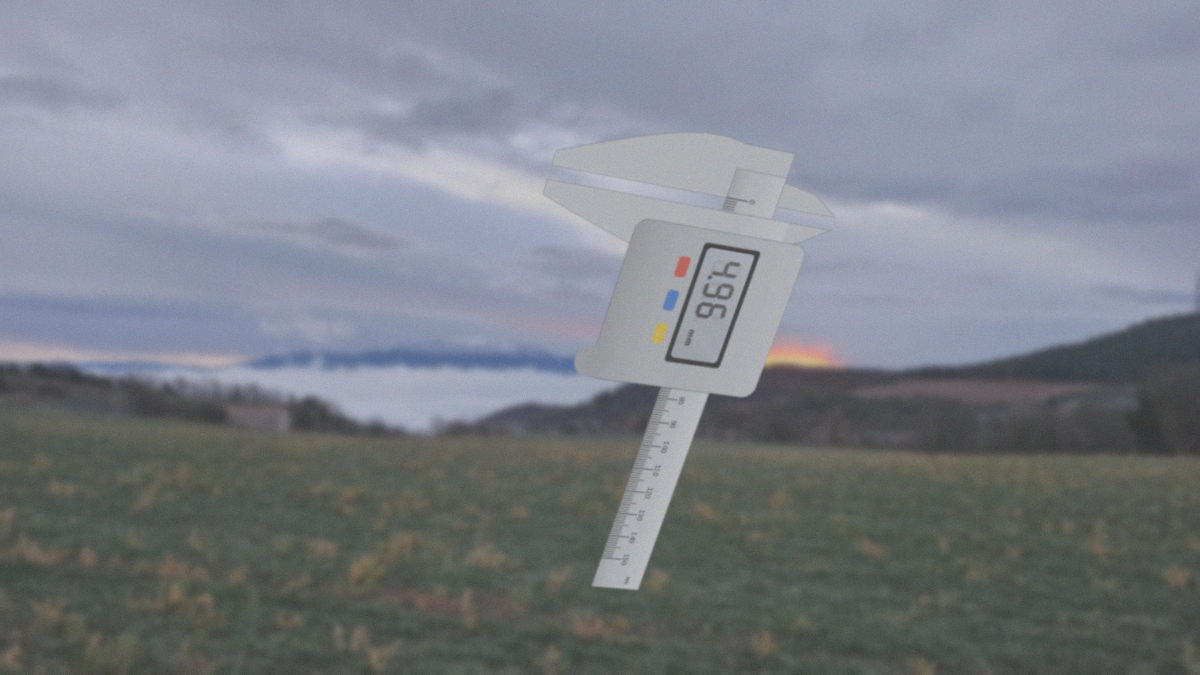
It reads value=4.96 unit=mm
